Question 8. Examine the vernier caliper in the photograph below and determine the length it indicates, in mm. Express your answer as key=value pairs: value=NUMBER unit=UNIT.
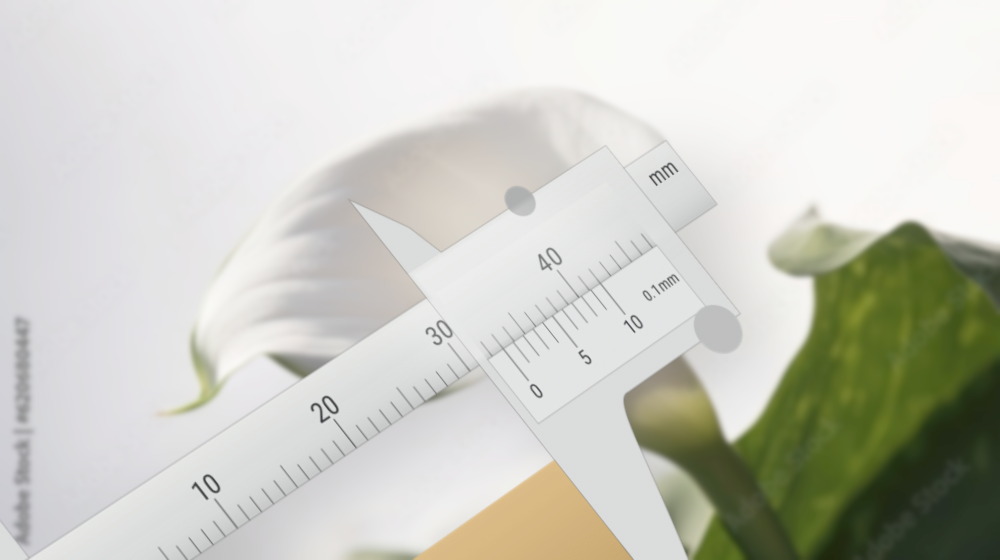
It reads value=33.0 unit=mm
